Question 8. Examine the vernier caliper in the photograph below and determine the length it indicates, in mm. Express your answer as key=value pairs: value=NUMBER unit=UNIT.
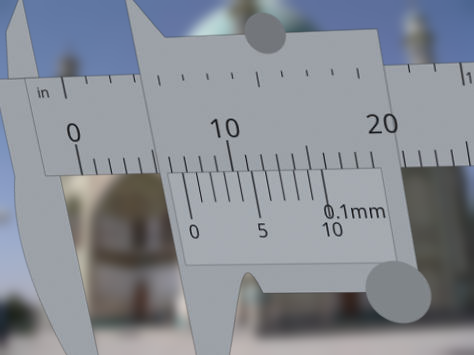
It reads value=6.7 unit=mm
